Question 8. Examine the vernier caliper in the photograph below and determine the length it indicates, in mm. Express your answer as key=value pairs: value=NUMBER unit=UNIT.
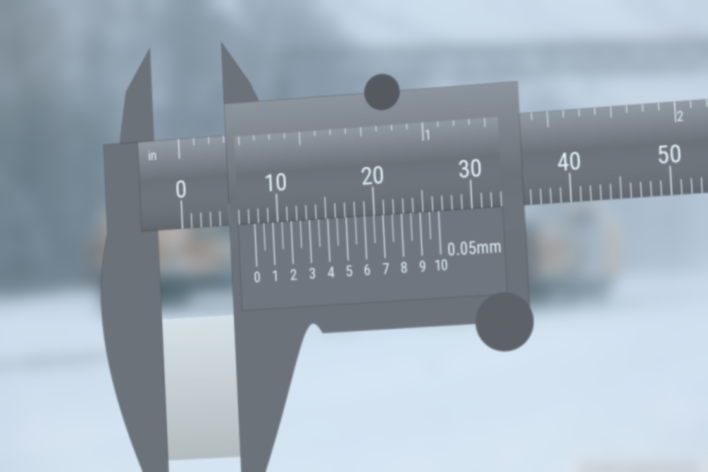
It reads value=7.6 unit=mm
